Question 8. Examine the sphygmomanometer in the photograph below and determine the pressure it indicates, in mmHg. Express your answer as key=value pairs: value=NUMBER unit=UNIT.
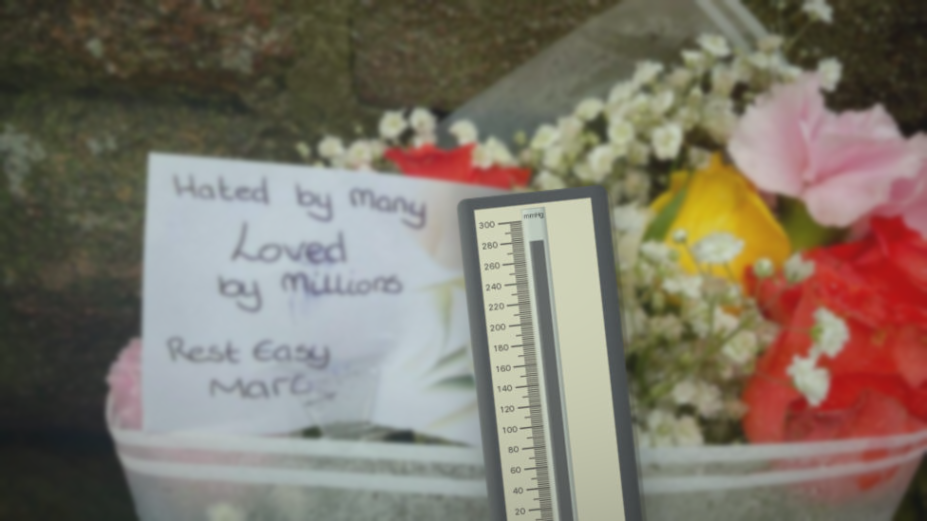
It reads value=280 unit=mmHg
